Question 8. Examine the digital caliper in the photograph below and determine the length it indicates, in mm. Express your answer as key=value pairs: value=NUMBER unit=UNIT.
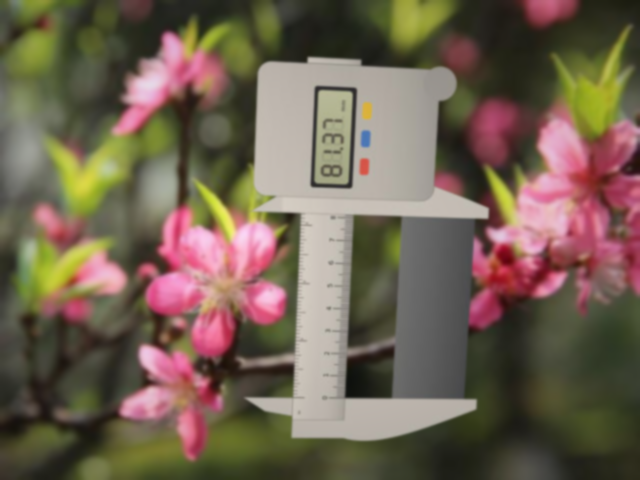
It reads value=81.37 unit=mm
